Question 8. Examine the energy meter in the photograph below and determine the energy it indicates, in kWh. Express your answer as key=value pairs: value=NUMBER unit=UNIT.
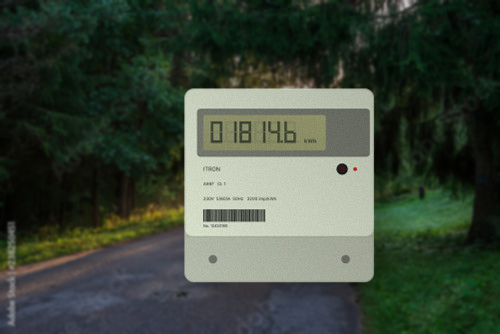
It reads value=1814.6 unit=kWh
